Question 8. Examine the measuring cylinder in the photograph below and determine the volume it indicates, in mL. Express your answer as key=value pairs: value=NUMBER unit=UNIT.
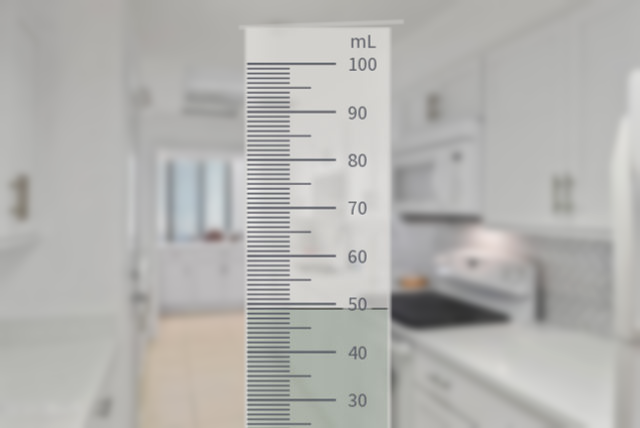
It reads value=49 unit=mL
